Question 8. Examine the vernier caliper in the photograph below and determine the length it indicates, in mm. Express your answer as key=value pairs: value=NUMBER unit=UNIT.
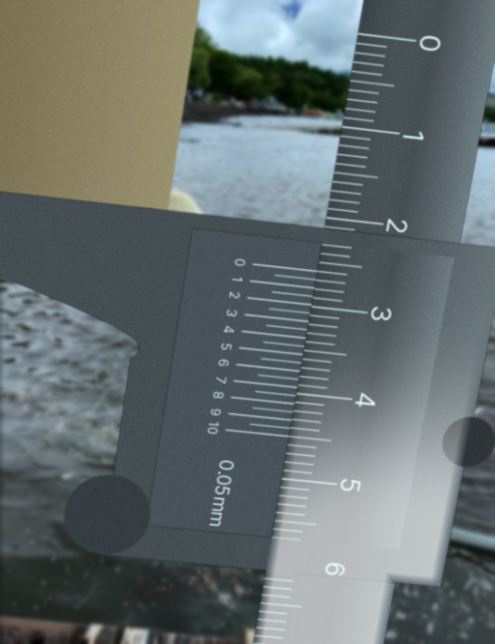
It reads value=26.0 unit=mm
